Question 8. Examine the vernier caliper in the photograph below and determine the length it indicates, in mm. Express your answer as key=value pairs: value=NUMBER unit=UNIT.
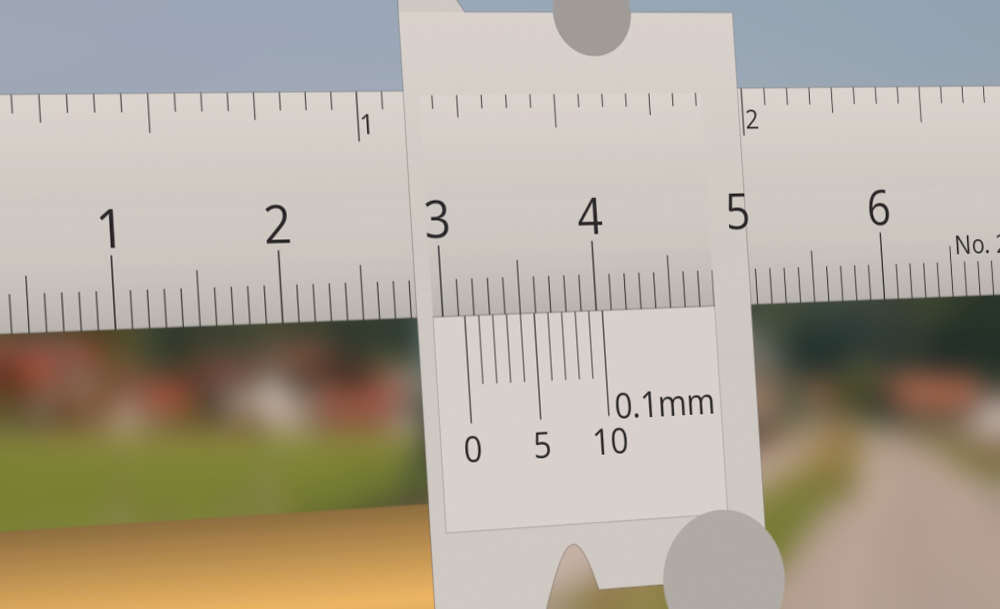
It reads value=31.4 unit=mm
